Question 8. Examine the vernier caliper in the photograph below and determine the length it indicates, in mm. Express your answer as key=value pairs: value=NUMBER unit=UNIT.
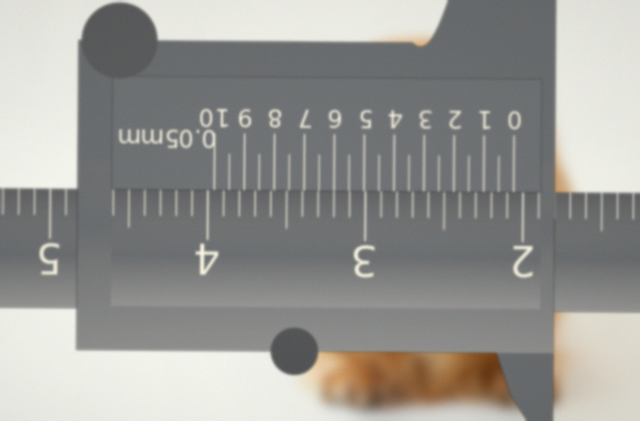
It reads value=20.6 unit=mm
